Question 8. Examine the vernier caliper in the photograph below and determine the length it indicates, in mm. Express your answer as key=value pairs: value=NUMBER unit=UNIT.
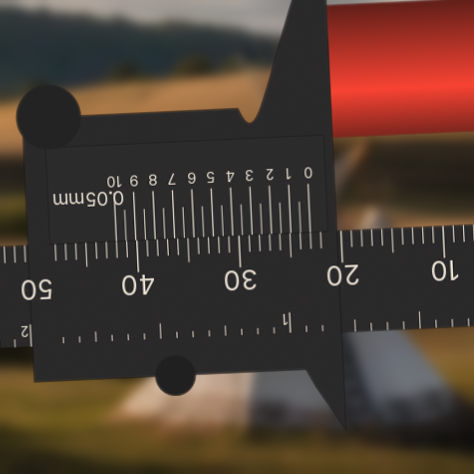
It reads value=23.0 unit=mm
